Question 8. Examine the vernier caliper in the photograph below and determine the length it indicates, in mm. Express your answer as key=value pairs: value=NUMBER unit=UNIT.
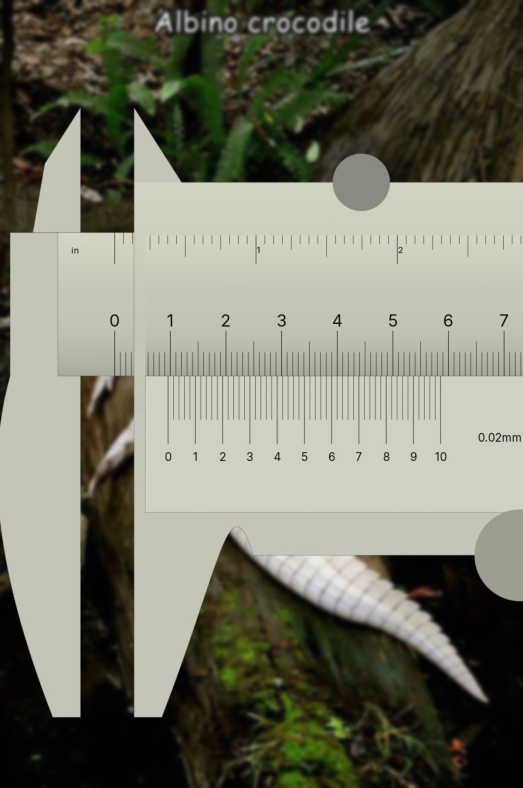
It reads value=9.6 unit=mm
